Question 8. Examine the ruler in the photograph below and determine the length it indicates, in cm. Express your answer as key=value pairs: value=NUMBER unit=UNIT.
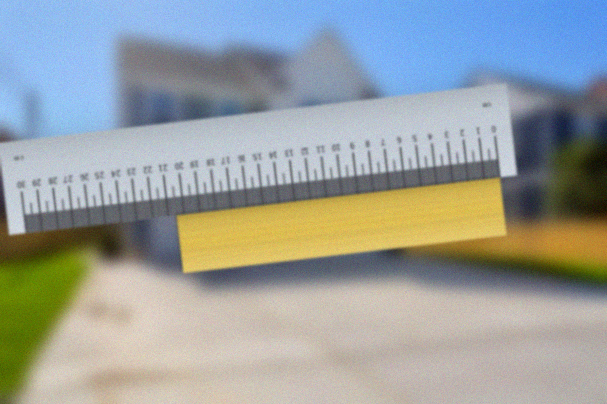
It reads value=20.5 unit=cm
